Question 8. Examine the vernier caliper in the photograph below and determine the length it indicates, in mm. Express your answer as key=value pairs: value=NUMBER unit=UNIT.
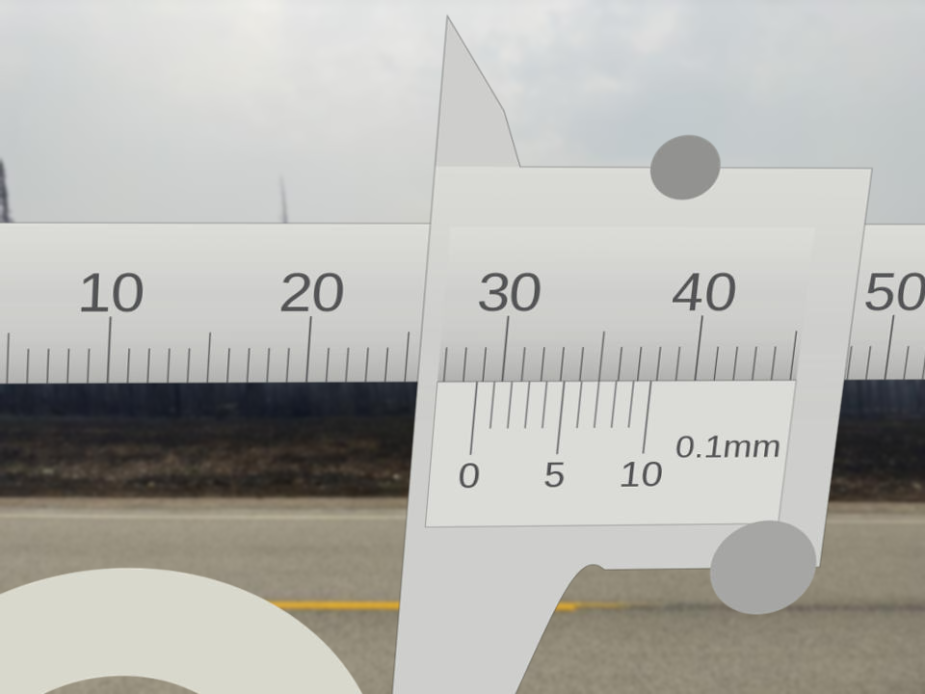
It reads value=28.7 unit=mm
